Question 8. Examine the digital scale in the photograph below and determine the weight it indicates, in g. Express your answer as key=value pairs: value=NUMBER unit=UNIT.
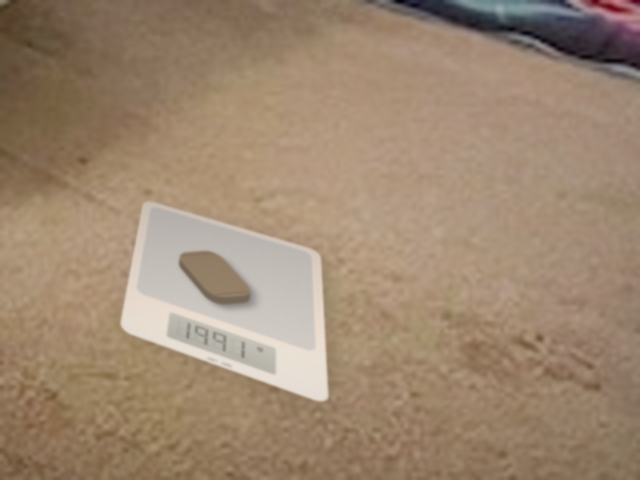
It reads value=1991 unit=g
